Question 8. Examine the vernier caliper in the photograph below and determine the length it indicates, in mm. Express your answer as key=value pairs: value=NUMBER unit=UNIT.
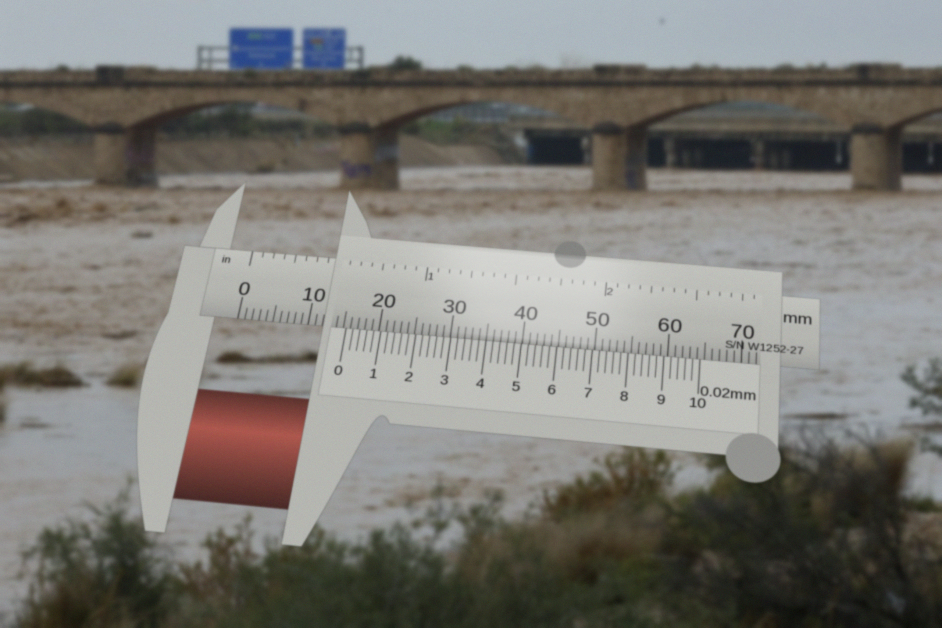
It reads value=15.4 unit=mm
